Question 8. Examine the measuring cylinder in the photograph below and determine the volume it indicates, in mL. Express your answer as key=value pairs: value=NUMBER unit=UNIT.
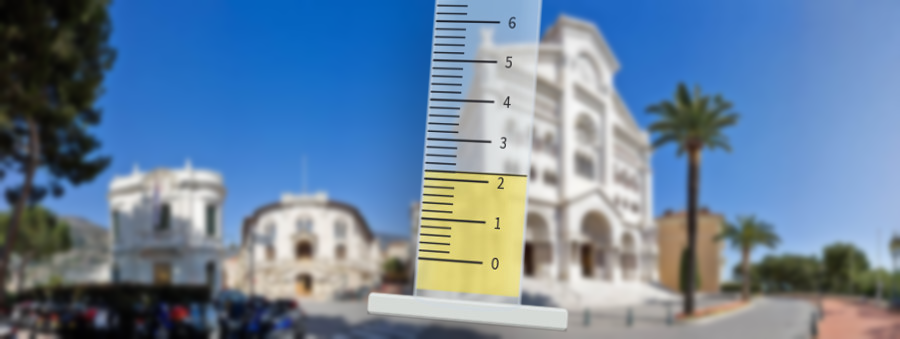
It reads value=2.2 unit=mL
